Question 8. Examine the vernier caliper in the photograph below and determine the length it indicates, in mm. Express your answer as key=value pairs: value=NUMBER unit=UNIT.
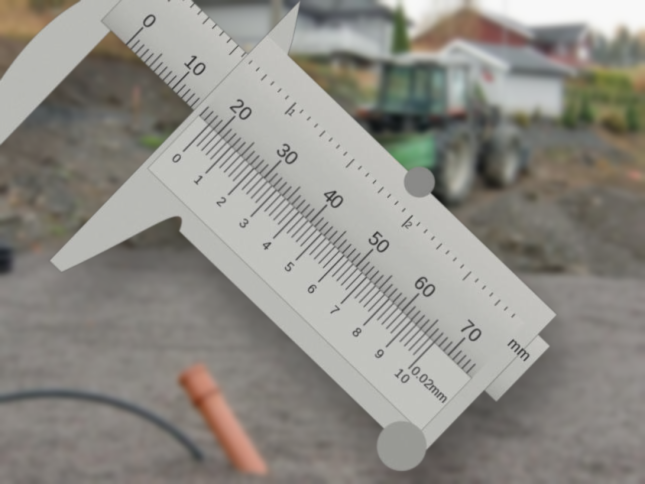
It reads value=18.0 unit=mm
